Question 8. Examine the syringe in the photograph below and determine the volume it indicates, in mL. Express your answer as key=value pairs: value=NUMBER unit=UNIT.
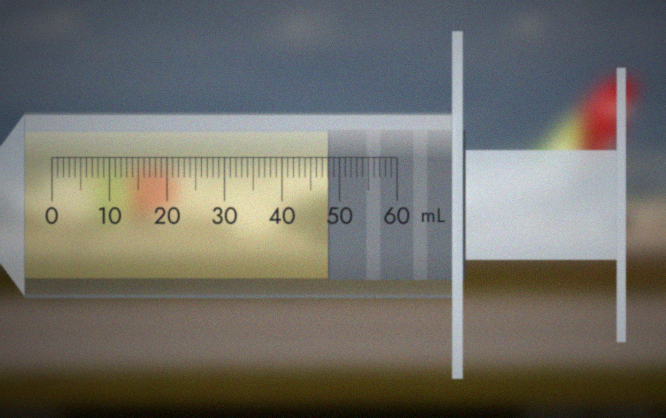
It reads value=48 unit=mL
